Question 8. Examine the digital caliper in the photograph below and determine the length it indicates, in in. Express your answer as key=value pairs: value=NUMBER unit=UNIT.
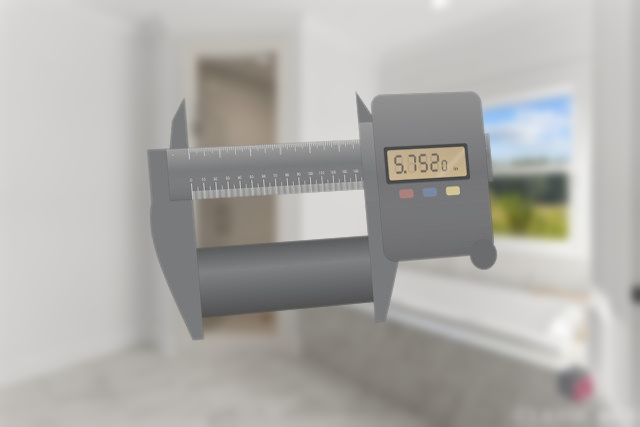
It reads value=5.7520 unit=in
